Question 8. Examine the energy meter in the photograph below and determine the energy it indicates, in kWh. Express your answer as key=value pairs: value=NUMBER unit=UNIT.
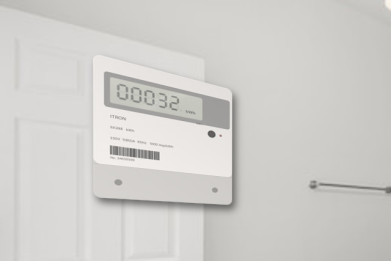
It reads value=32 unit=kWh
